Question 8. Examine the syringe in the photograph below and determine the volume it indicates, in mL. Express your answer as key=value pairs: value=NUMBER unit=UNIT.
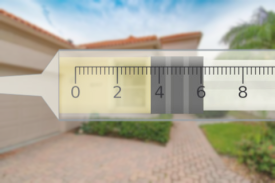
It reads value=3.6 unit=mL
